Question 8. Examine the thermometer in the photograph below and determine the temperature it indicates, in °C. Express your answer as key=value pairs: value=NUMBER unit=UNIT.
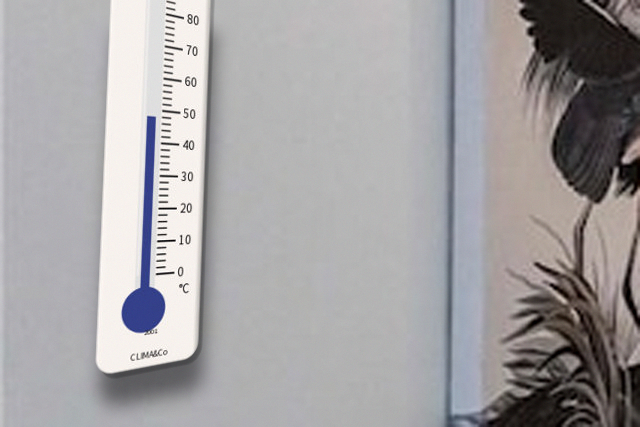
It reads value=48 unit=°C
